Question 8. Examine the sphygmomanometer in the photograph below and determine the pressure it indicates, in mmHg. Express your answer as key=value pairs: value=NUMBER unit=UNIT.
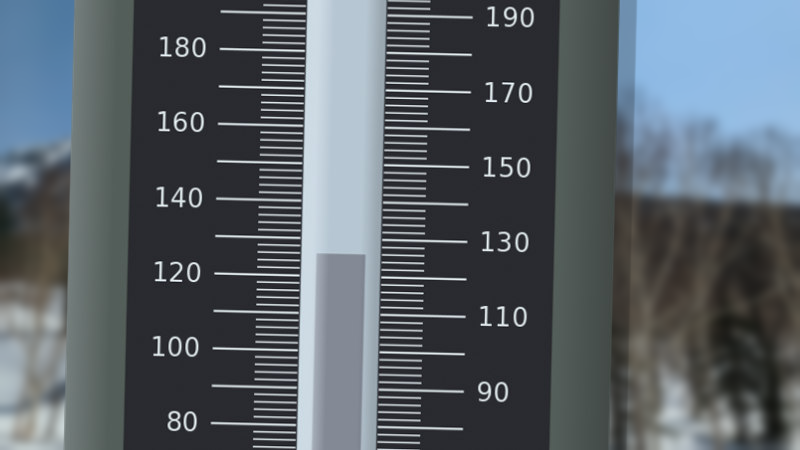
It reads value=126 unit=mmHg
